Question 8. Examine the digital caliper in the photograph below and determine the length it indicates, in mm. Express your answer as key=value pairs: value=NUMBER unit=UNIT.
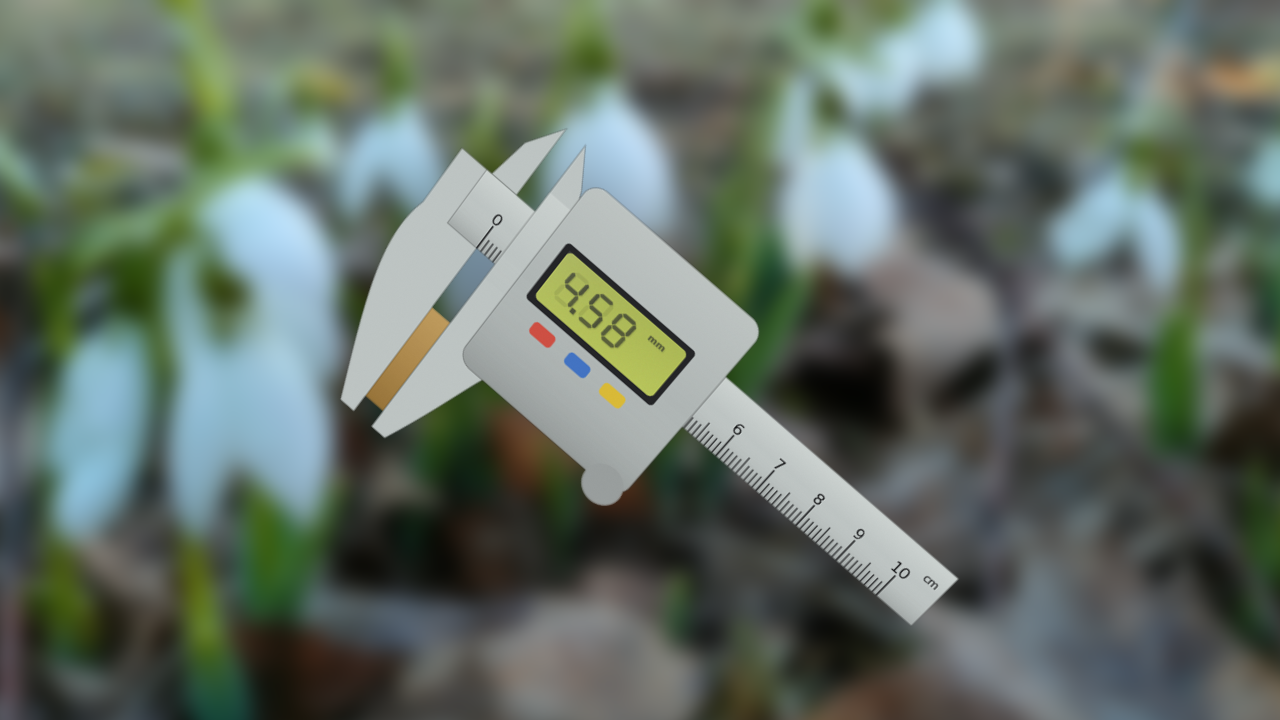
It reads value=4.58 unit=mm
